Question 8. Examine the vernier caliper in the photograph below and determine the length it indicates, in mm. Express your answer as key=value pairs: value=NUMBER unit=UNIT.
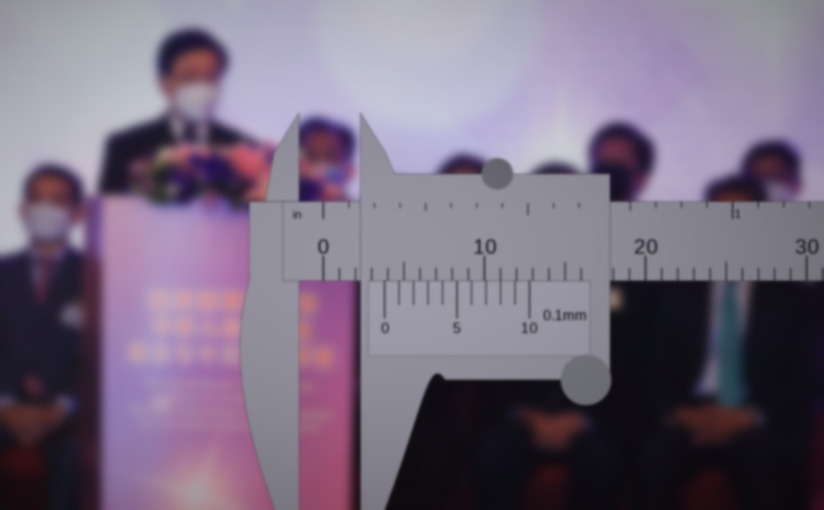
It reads value=3.8 unit=mm
